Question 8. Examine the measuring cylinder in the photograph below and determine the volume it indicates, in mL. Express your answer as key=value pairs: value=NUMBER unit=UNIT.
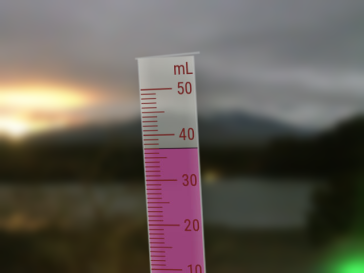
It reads value=37 unit=mL
